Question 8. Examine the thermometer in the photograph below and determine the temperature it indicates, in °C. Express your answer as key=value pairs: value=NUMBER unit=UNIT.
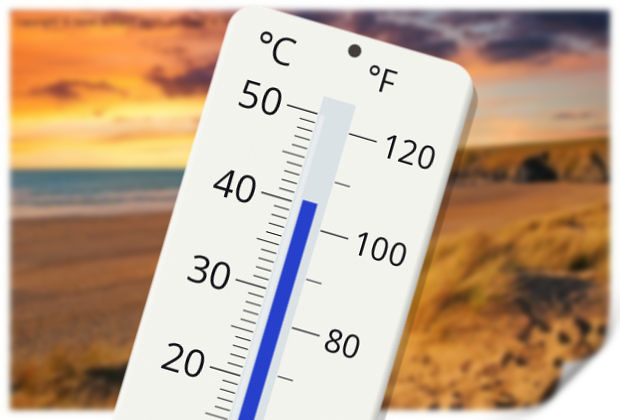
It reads value=40.5 unit=°C
